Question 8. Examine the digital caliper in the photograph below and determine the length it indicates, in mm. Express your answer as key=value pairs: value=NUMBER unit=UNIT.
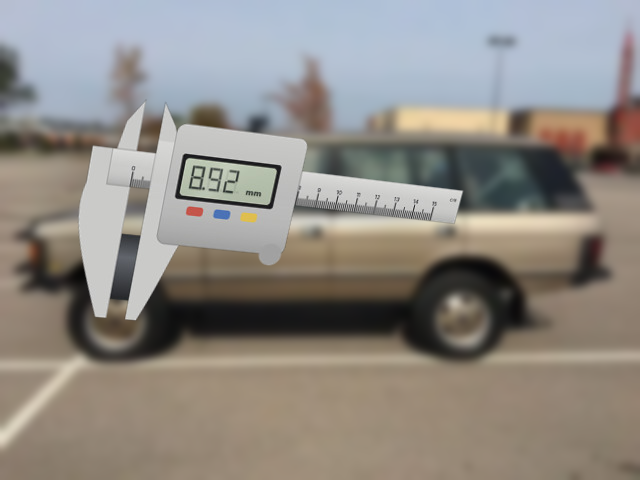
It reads value=8.92 unit=mm
